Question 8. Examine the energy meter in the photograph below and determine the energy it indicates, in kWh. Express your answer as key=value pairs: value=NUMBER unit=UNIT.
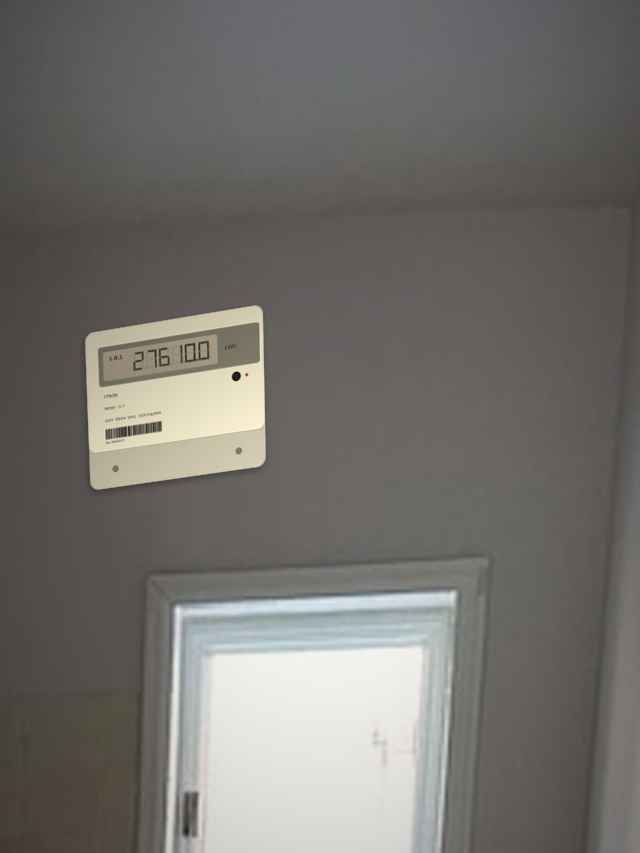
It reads value=27610.0 unit=kWh
